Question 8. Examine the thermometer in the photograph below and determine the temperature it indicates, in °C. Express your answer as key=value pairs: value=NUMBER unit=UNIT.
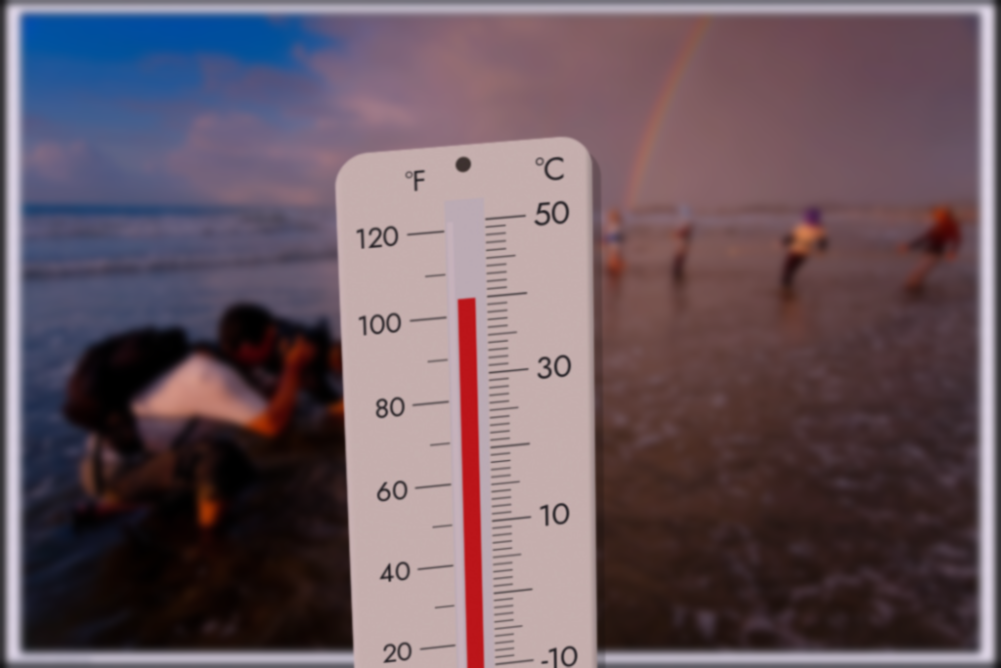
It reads value=40 unit=°C
